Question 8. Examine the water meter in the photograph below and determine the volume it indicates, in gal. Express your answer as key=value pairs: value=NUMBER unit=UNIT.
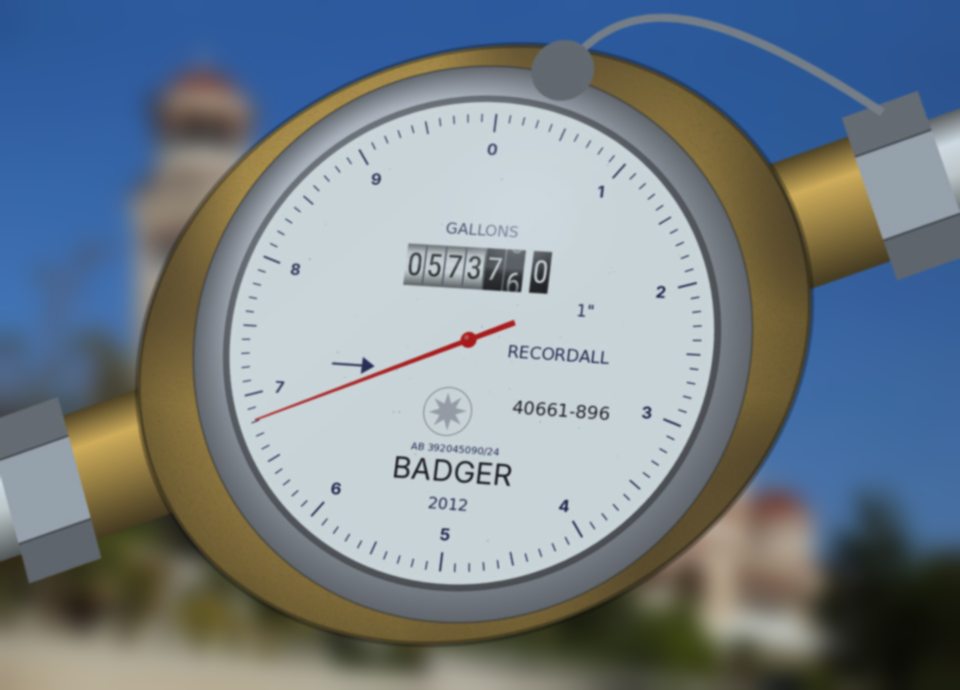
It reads value=573756.8 unit=gal
